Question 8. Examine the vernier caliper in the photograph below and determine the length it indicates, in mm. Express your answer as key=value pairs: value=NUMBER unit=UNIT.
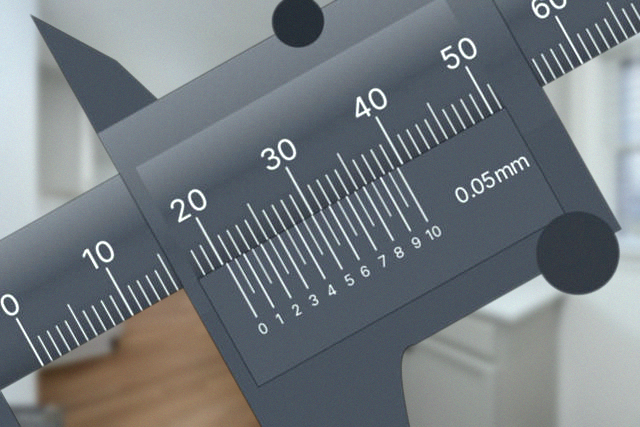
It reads value=20.4 unit=mm
